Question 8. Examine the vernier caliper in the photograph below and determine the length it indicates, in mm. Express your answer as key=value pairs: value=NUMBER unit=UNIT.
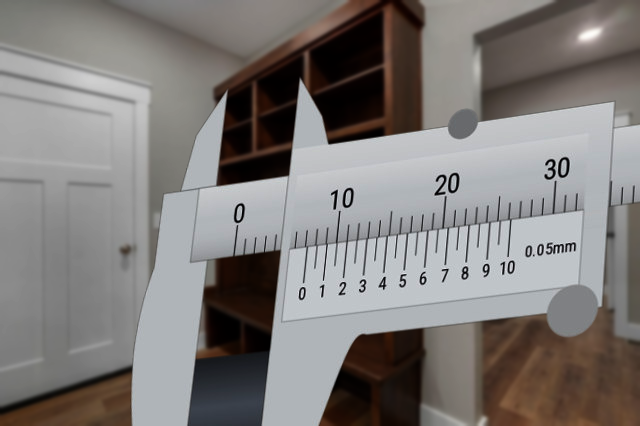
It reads value=7.2 unit=mm
